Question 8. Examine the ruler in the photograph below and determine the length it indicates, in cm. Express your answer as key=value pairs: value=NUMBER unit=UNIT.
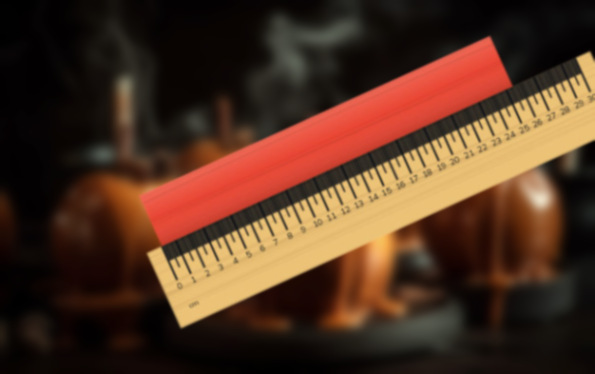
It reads value=25.5 unit=cm
